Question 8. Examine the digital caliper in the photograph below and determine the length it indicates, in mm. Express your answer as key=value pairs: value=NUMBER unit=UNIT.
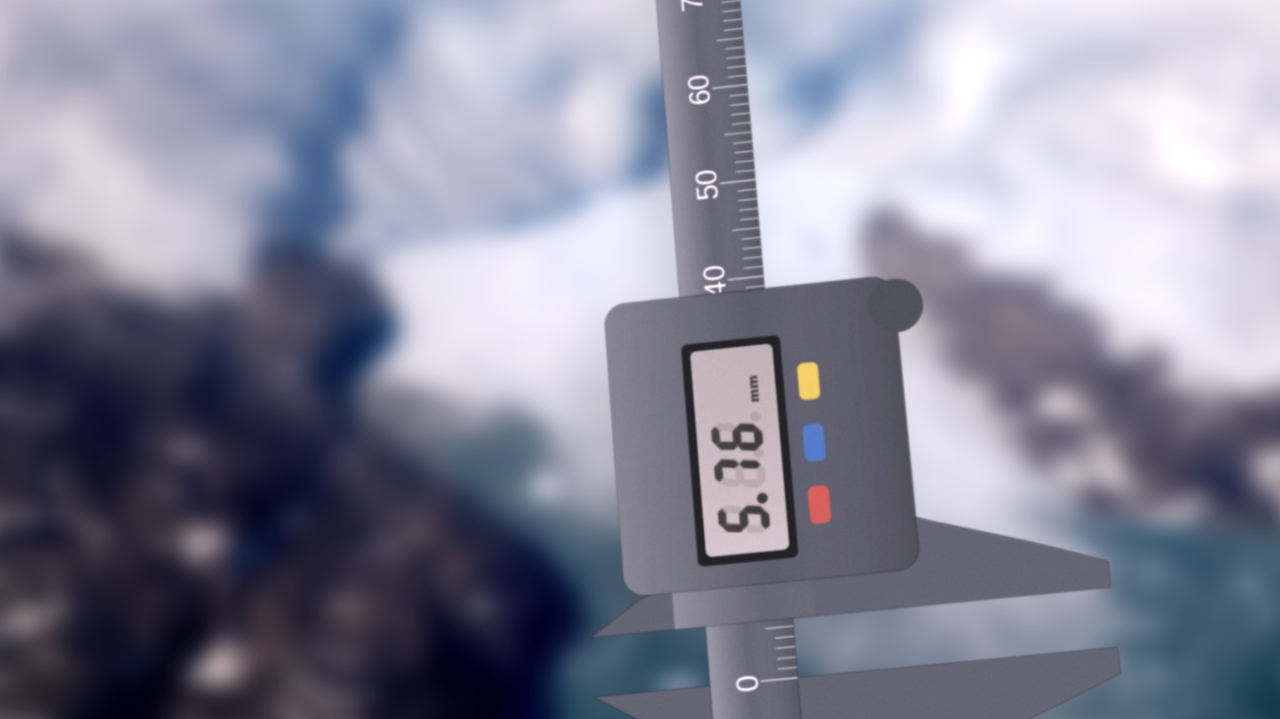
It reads value=5.76 unit=mm
